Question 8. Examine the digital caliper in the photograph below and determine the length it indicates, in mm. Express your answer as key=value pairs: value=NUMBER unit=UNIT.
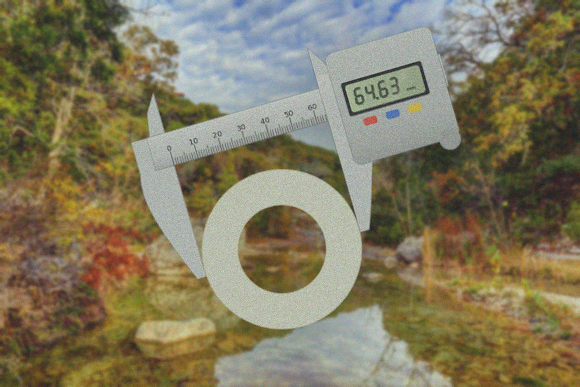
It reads value=64.63 unit=mm
